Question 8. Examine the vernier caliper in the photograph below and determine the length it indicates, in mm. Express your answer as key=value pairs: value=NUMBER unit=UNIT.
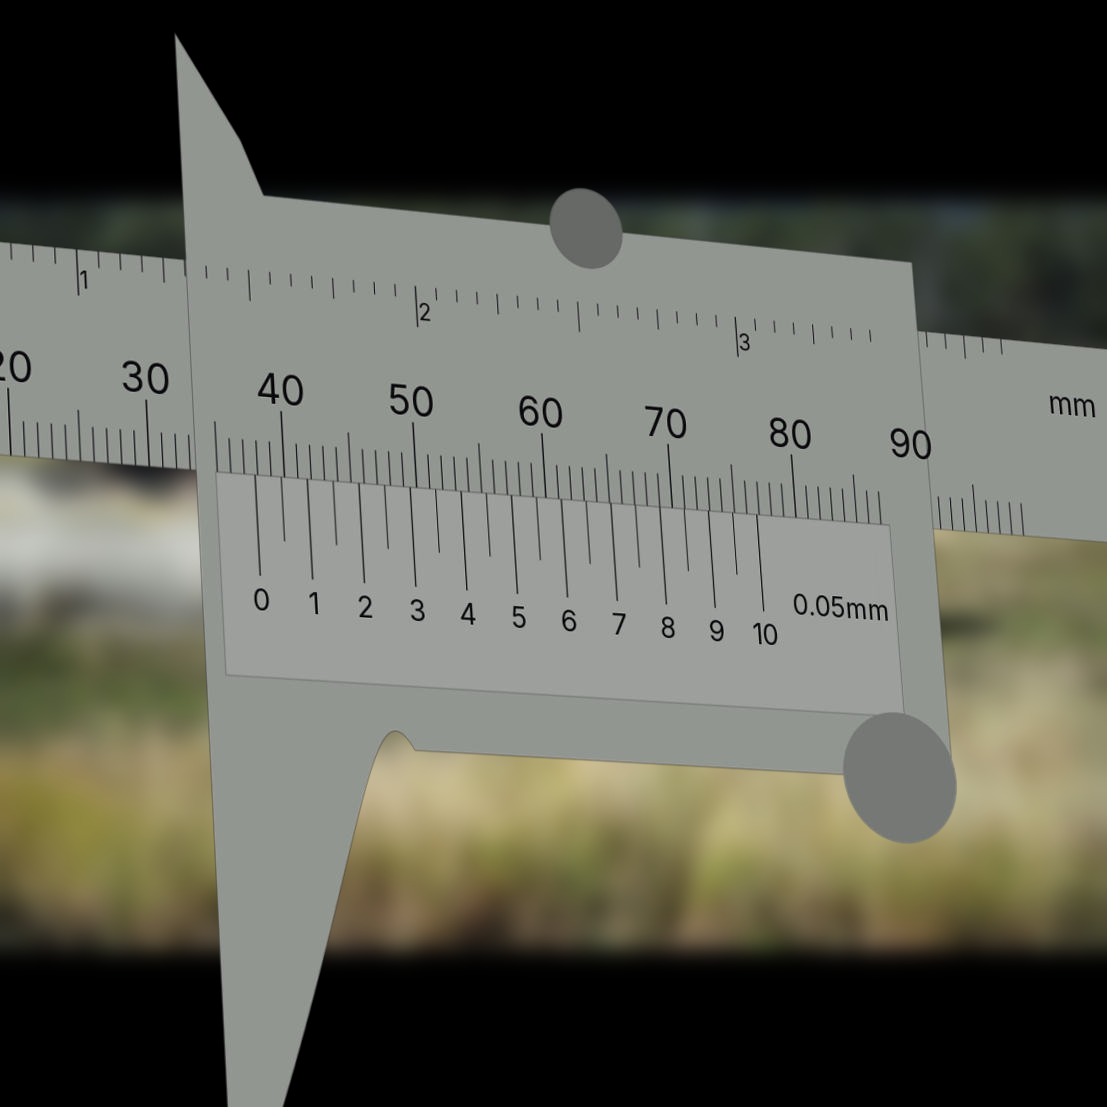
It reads value=37.8 unit=mm
